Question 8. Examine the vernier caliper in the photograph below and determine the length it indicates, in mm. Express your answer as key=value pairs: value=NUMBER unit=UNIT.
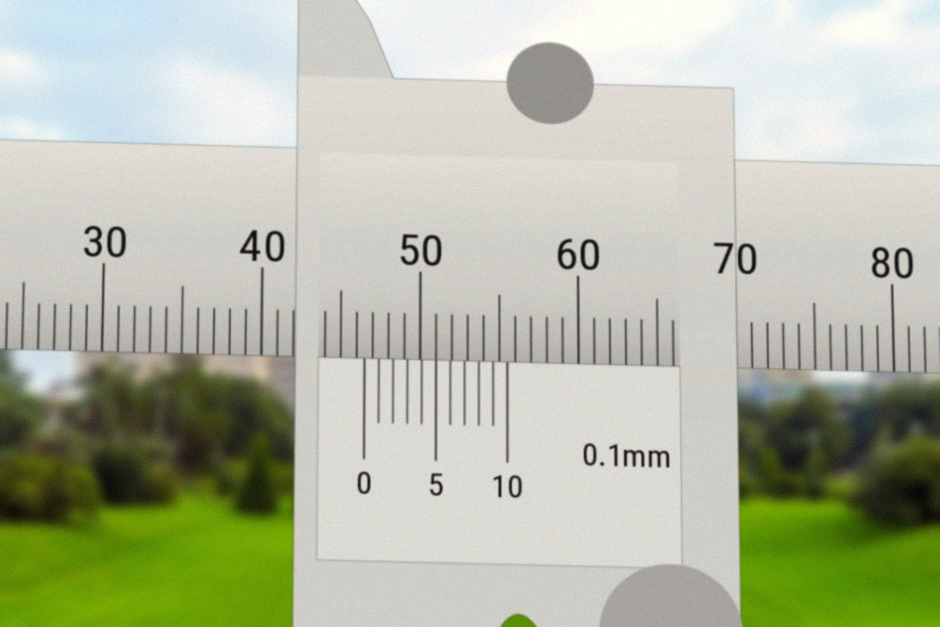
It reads value=46.5 unit=mm
